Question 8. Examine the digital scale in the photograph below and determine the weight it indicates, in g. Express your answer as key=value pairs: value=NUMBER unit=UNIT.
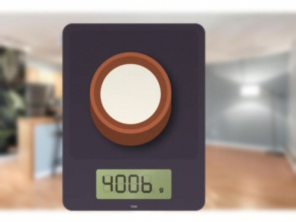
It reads value=4006 unit=g
